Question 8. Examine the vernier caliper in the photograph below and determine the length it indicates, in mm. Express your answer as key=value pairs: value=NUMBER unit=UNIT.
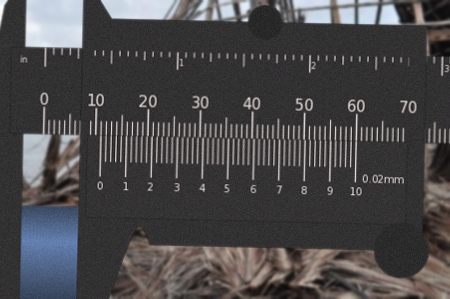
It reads value=11.0 unit=mm
